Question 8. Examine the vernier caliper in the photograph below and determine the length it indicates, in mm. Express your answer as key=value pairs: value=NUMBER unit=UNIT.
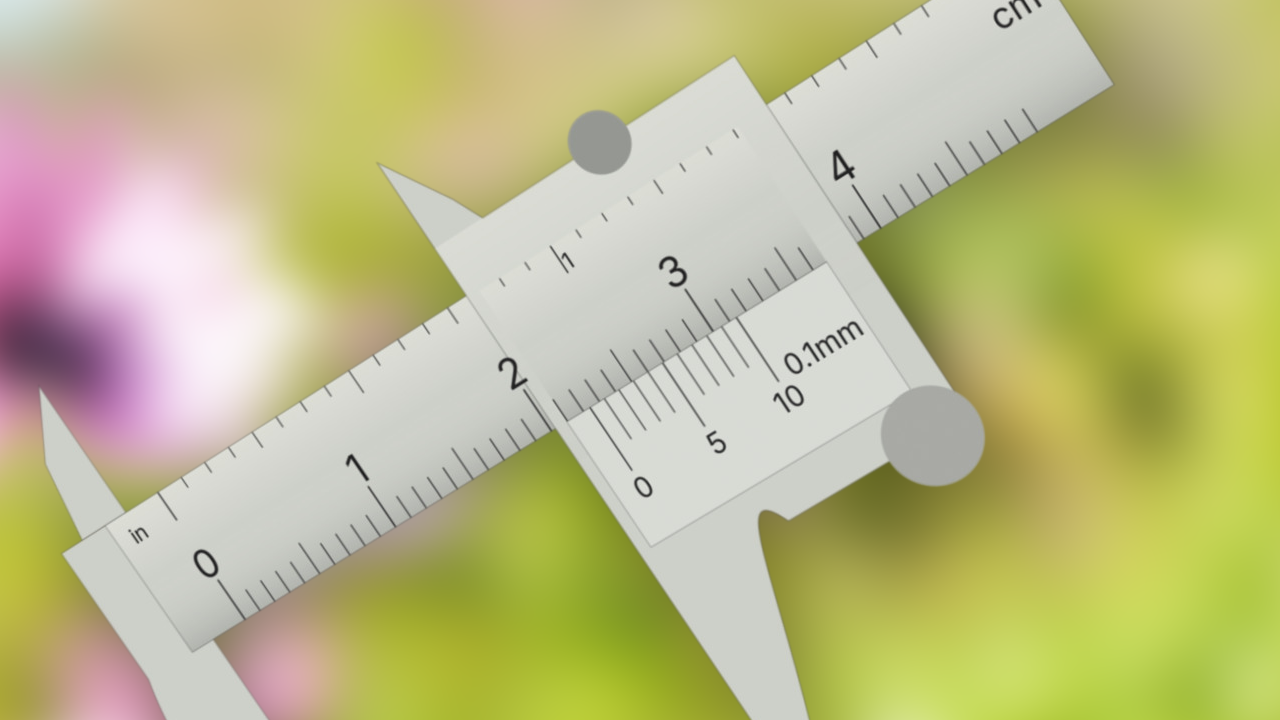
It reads value=22.4 unit=mm
